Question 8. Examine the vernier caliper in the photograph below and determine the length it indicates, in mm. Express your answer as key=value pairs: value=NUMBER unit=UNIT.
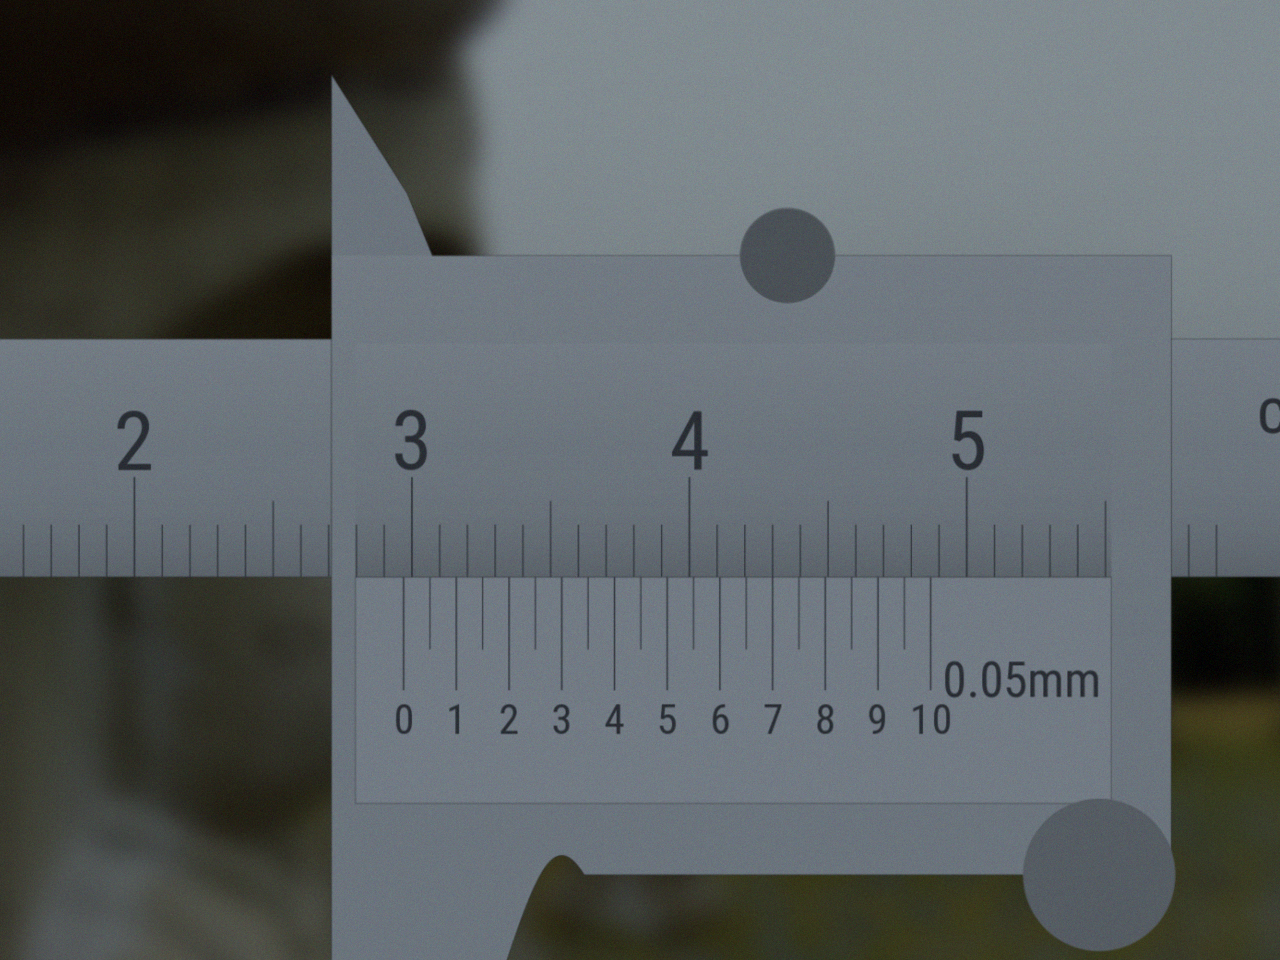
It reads value=29.70 unit=mm
